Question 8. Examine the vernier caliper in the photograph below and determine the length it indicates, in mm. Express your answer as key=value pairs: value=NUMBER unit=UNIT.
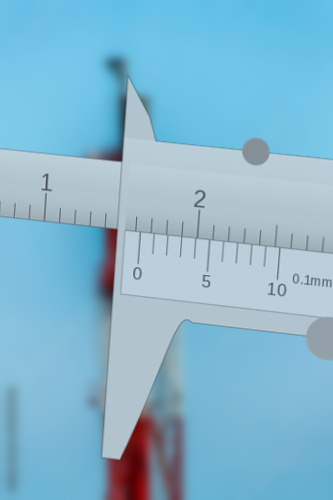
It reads value=16.3 unit=mm
